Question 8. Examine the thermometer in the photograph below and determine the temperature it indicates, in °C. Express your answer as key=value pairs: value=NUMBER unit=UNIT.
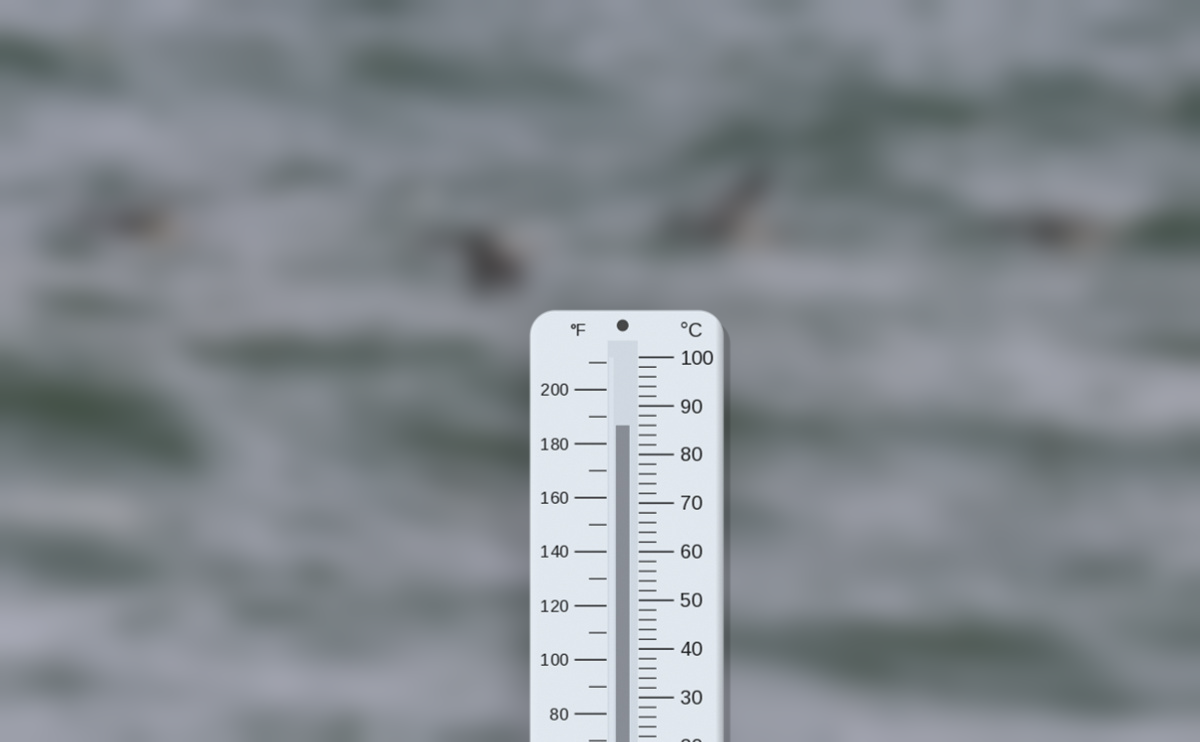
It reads value=86 unit=°C
